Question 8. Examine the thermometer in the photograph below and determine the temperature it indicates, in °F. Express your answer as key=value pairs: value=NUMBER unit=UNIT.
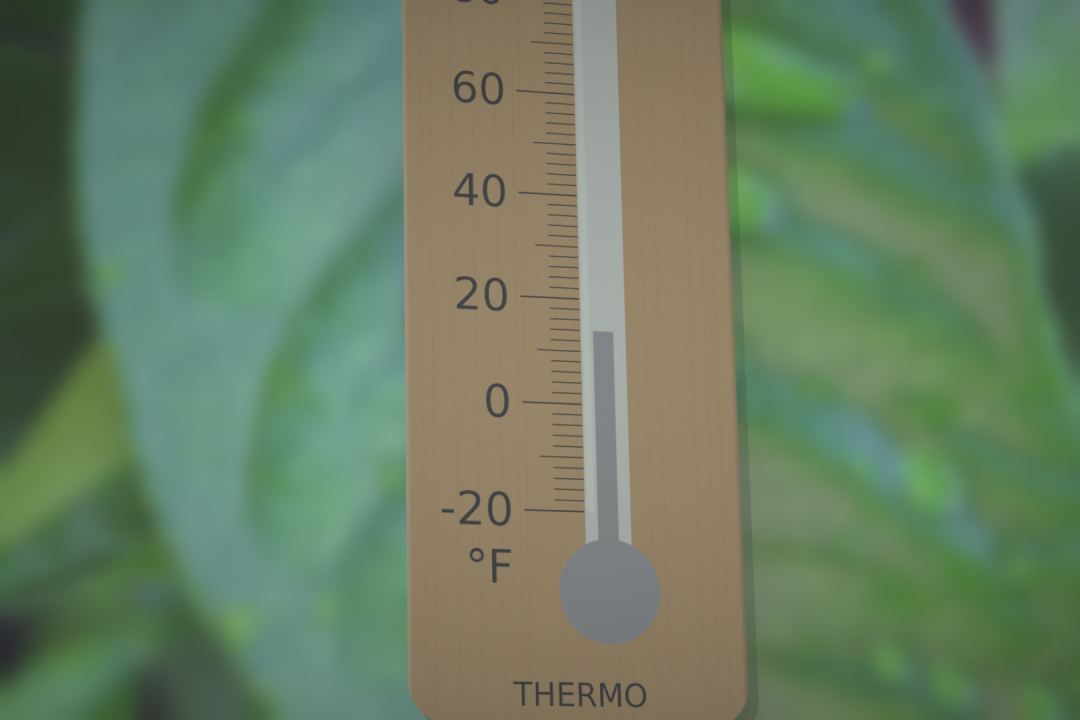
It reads value=14 unit=°F
